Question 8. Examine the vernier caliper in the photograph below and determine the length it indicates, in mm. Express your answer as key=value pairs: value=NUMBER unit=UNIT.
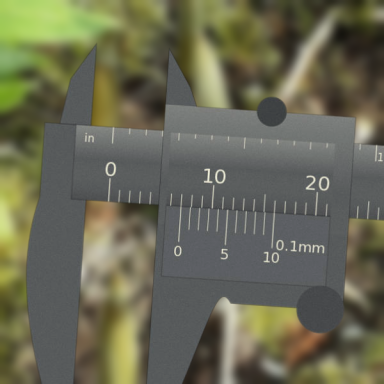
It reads value=7.0 unit=mm
